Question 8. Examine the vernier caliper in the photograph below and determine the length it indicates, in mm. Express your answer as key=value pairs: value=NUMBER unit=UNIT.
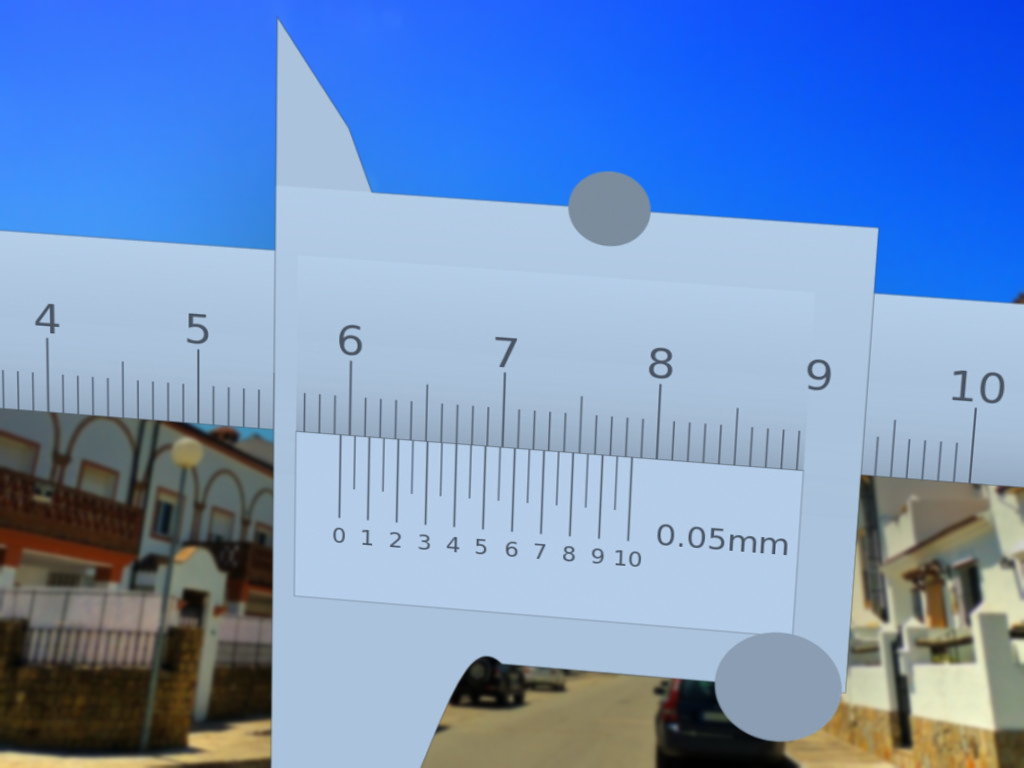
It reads value=59.4 unit=mm
